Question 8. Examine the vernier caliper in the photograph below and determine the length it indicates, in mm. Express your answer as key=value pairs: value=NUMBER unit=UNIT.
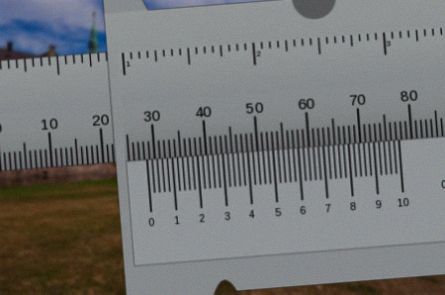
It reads value=28.5 unit=mm
